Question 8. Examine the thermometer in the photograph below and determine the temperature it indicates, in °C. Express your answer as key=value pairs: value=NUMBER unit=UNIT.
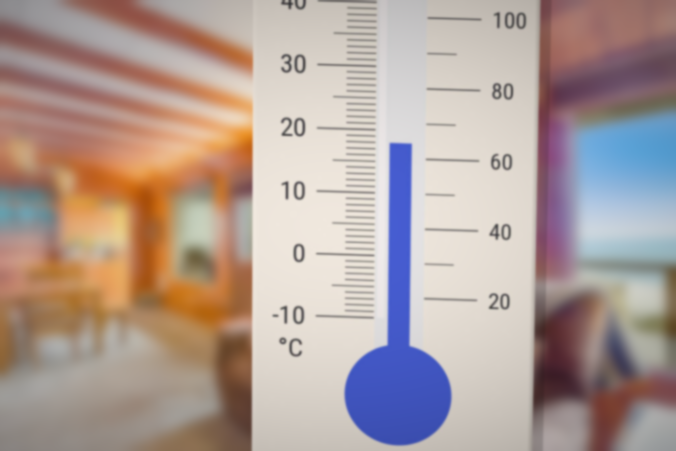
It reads value=18 unit=°C
